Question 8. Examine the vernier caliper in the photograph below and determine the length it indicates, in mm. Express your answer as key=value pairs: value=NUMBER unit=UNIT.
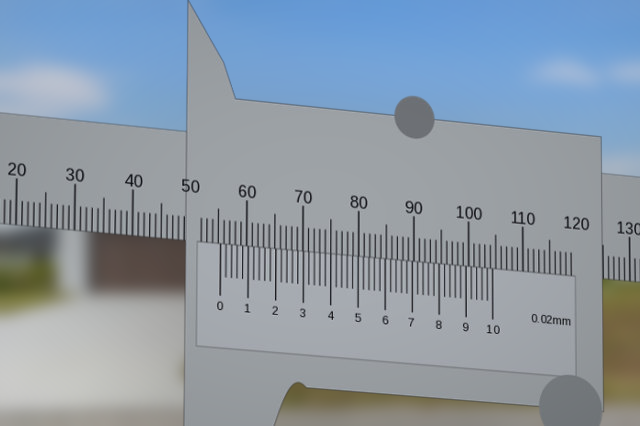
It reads value=55.4 unit=mm
